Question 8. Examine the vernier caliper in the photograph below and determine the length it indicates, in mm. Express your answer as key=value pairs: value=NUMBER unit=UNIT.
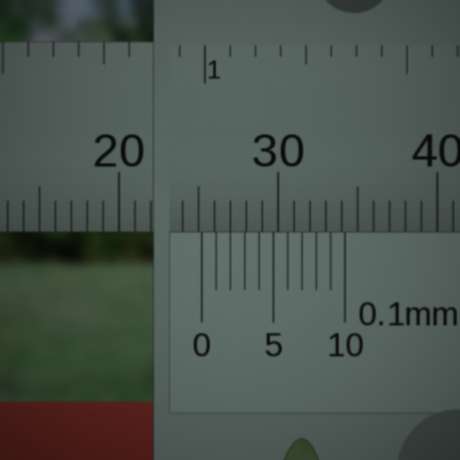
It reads value=25.2 unit=mm
